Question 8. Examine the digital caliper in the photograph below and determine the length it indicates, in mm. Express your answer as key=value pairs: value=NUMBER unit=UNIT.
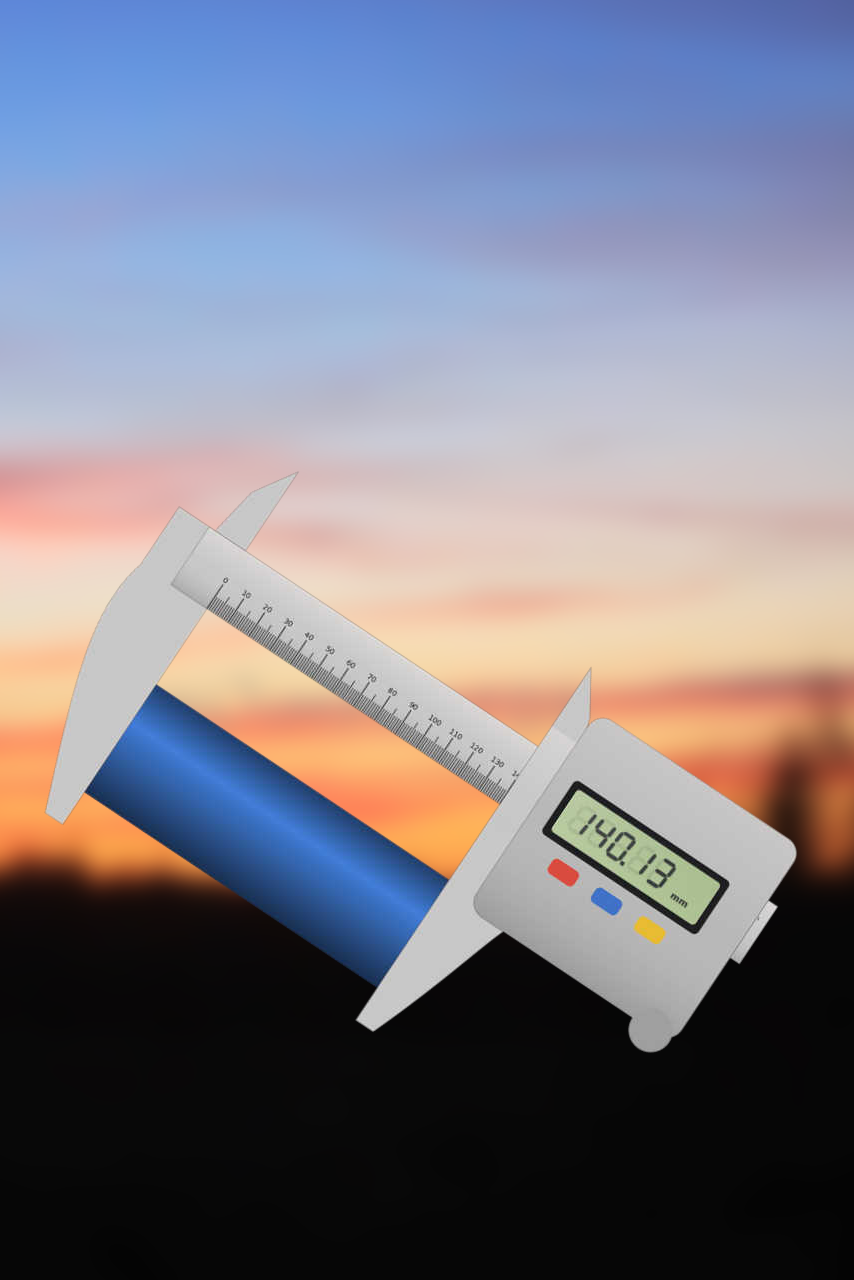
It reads value=140.13 unit=mm
